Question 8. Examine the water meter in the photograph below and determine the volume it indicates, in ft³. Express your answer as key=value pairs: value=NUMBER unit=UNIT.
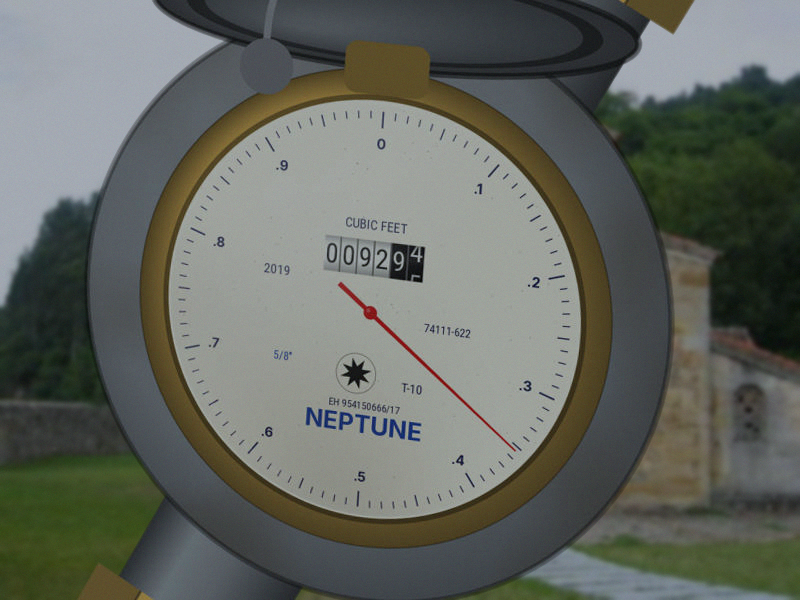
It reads value=9294.35 unit=ft³
